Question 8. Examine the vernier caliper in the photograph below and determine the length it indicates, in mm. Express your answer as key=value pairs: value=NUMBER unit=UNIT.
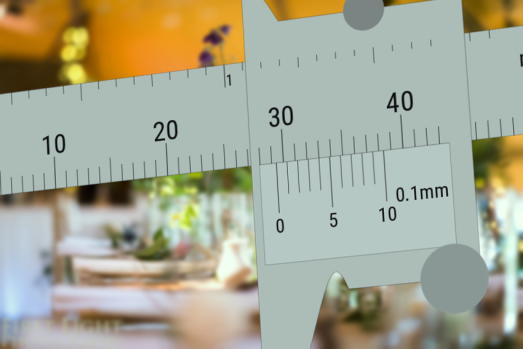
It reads value=29.4 unit=mm
